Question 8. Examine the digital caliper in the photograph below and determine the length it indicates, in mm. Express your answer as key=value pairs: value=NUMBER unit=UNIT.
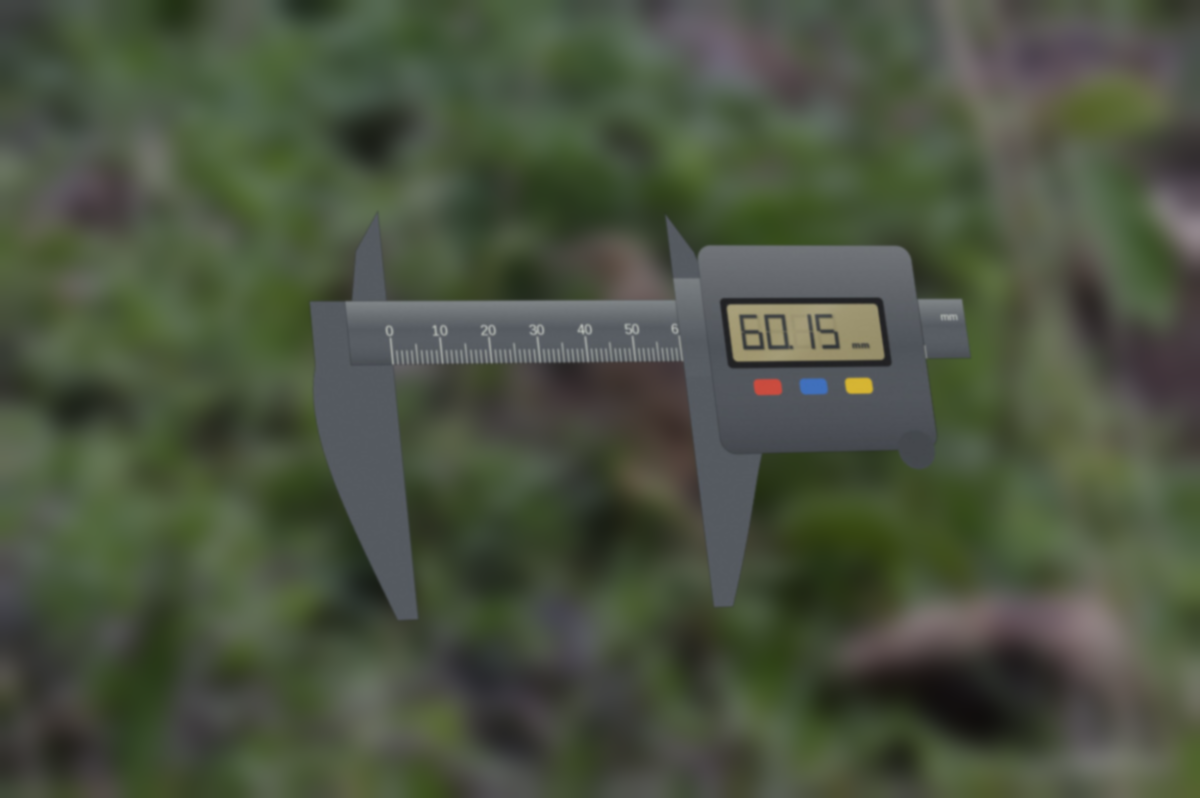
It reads value=60.15 unit=mm
